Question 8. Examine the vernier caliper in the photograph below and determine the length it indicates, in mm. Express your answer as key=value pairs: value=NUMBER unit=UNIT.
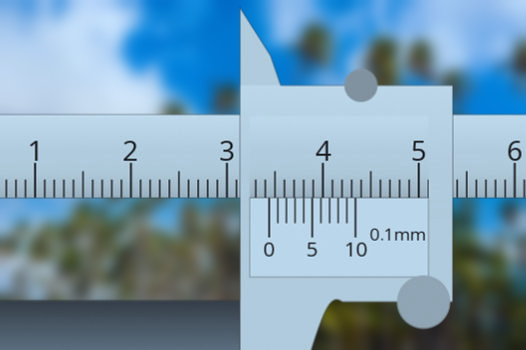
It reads value=34.4 unit=mm
